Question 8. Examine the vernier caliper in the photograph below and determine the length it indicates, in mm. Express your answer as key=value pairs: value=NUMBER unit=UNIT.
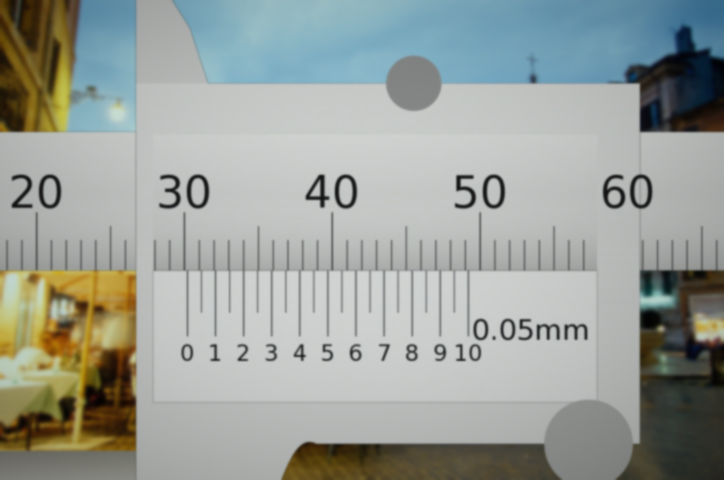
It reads value=30.2 unit=mm
